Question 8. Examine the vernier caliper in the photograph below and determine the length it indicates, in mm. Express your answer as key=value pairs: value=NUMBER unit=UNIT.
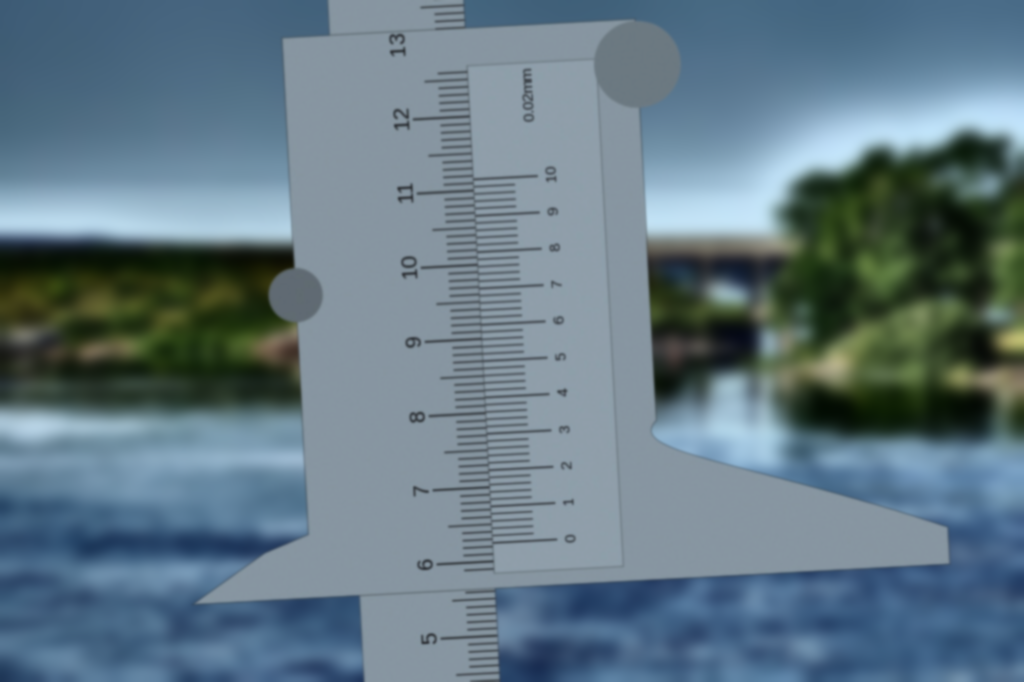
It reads value=62.5 unit=mm
